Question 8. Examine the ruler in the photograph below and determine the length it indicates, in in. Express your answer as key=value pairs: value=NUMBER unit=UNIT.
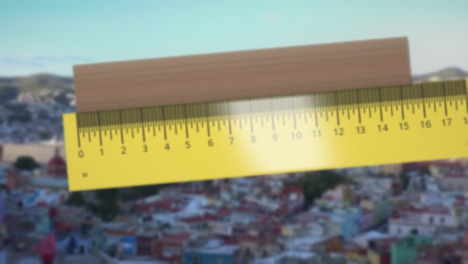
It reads value=15.5 unit=in
